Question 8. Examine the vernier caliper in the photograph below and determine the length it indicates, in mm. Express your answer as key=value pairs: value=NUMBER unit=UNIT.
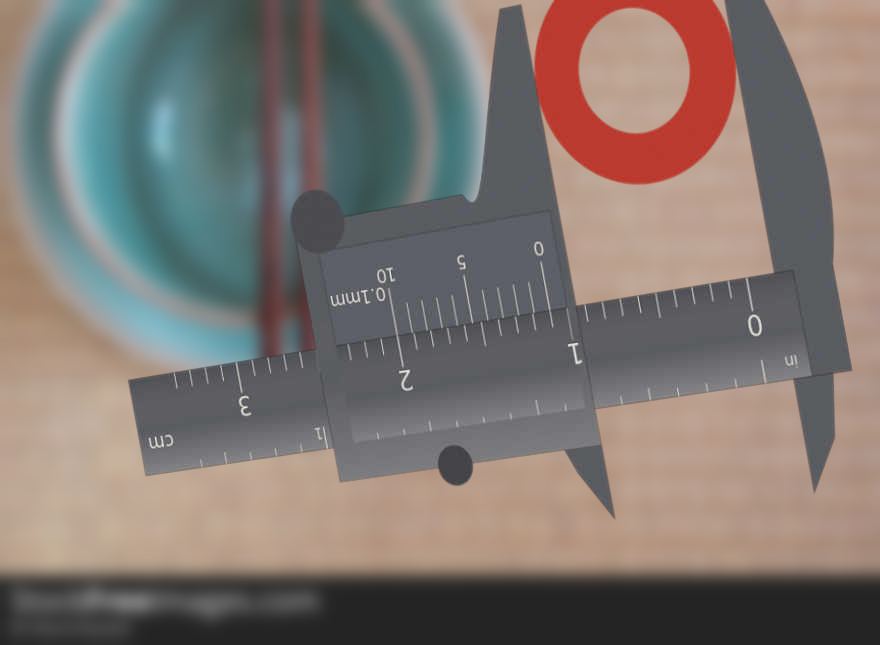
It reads value=11.0 unit=mm
